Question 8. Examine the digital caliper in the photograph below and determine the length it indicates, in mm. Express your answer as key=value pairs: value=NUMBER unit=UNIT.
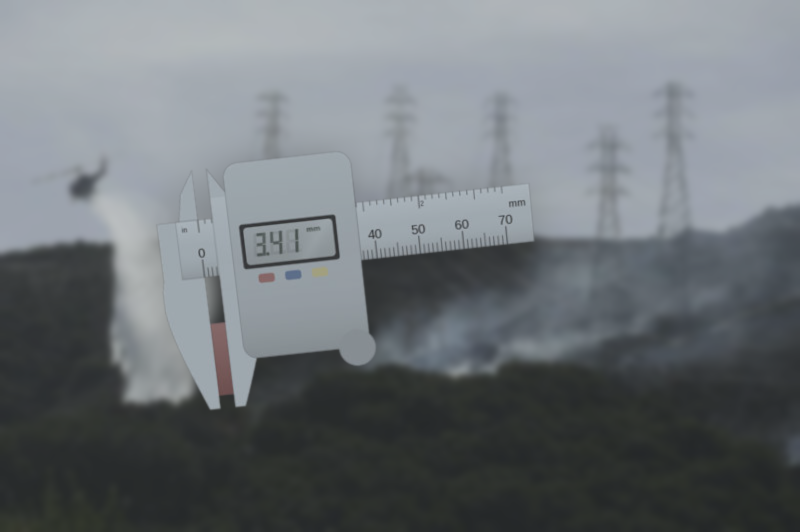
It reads value=3.41 unit=mm
